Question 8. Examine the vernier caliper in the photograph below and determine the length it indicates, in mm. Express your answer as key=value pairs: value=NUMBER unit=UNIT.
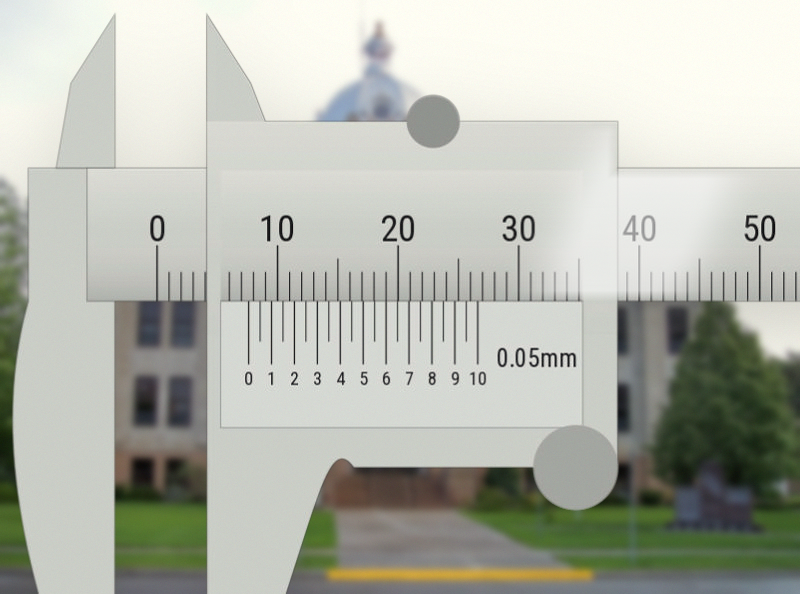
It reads value=7.6 unit=mm
